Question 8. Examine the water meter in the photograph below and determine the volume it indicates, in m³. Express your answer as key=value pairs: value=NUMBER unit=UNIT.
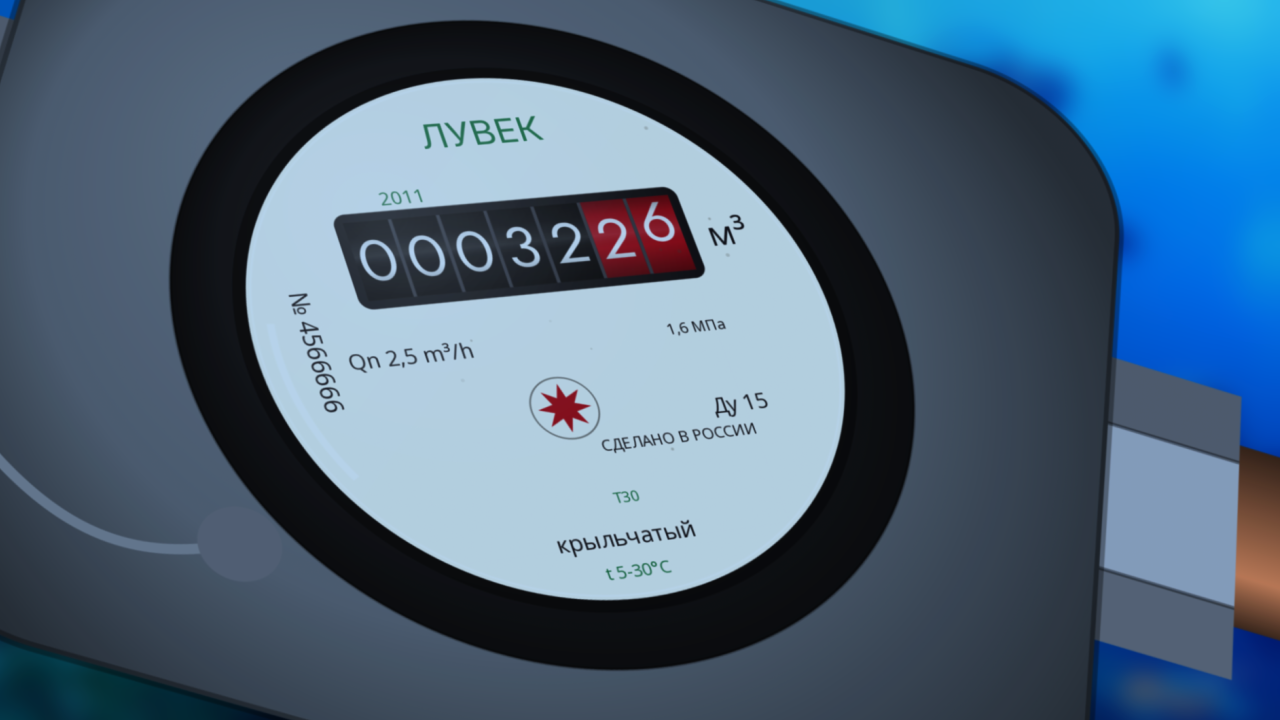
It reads value=32.26 unit=m³
